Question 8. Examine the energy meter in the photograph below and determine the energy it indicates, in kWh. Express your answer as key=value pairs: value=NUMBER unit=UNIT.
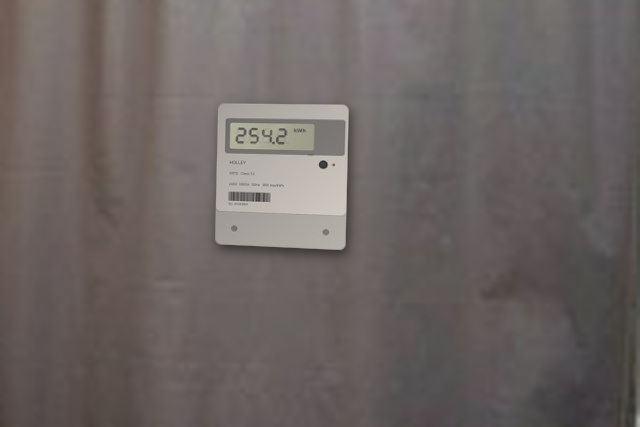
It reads value=254.2 unit=kWh
